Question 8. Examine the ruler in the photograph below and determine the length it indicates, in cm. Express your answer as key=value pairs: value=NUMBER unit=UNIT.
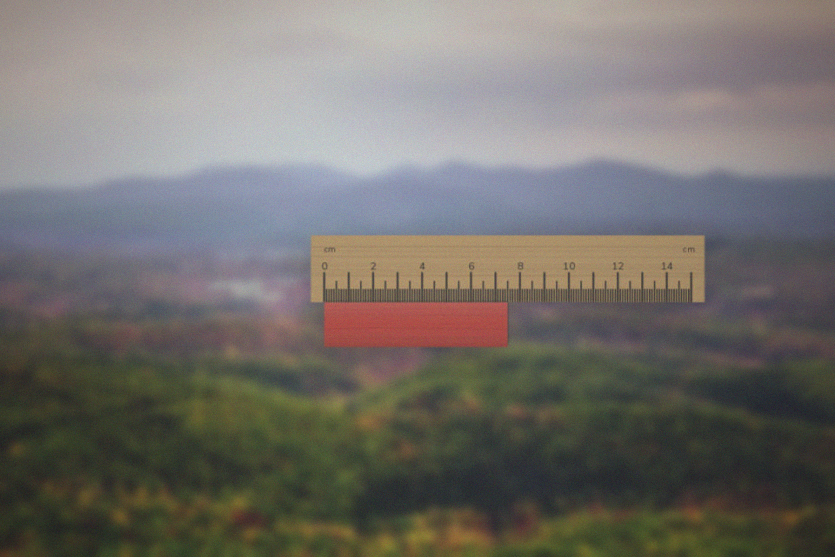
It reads value=7.5 unit=cm
